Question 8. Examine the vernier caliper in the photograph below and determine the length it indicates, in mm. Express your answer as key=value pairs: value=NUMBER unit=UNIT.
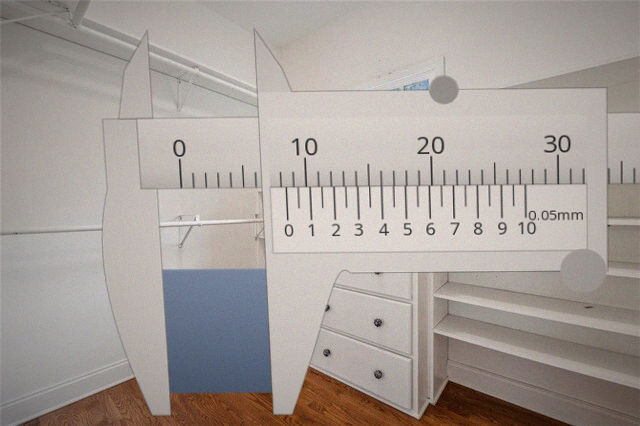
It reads value=8.4 unit=mm
